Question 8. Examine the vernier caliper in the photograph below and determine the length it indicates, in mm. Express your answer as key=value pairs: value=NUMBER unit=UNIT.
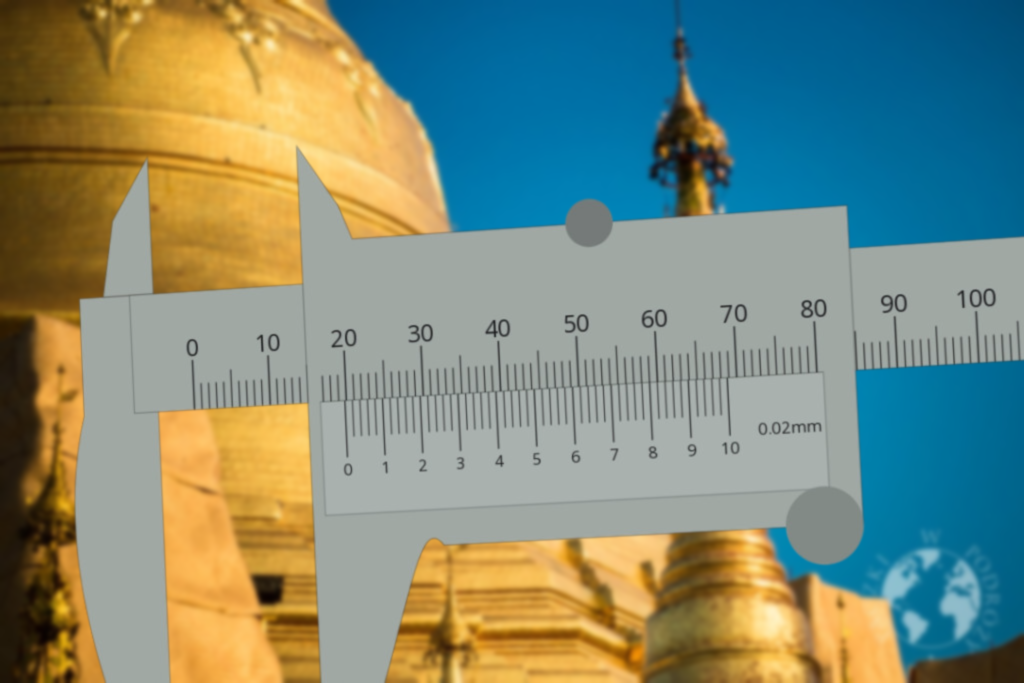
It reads value=19.8 unit=mm
